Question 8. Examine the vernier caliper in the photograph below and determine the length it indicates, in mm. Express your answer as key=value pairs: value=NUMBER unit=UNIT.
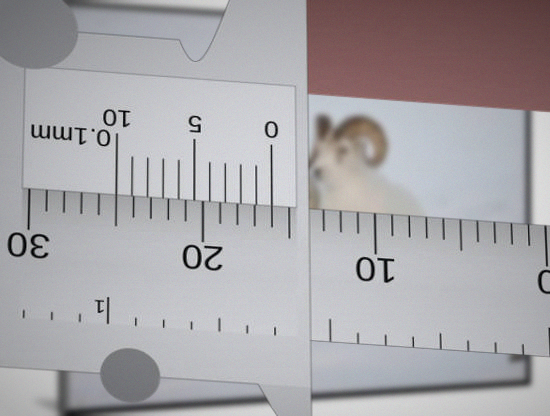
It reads value=16.0 unit=mm
